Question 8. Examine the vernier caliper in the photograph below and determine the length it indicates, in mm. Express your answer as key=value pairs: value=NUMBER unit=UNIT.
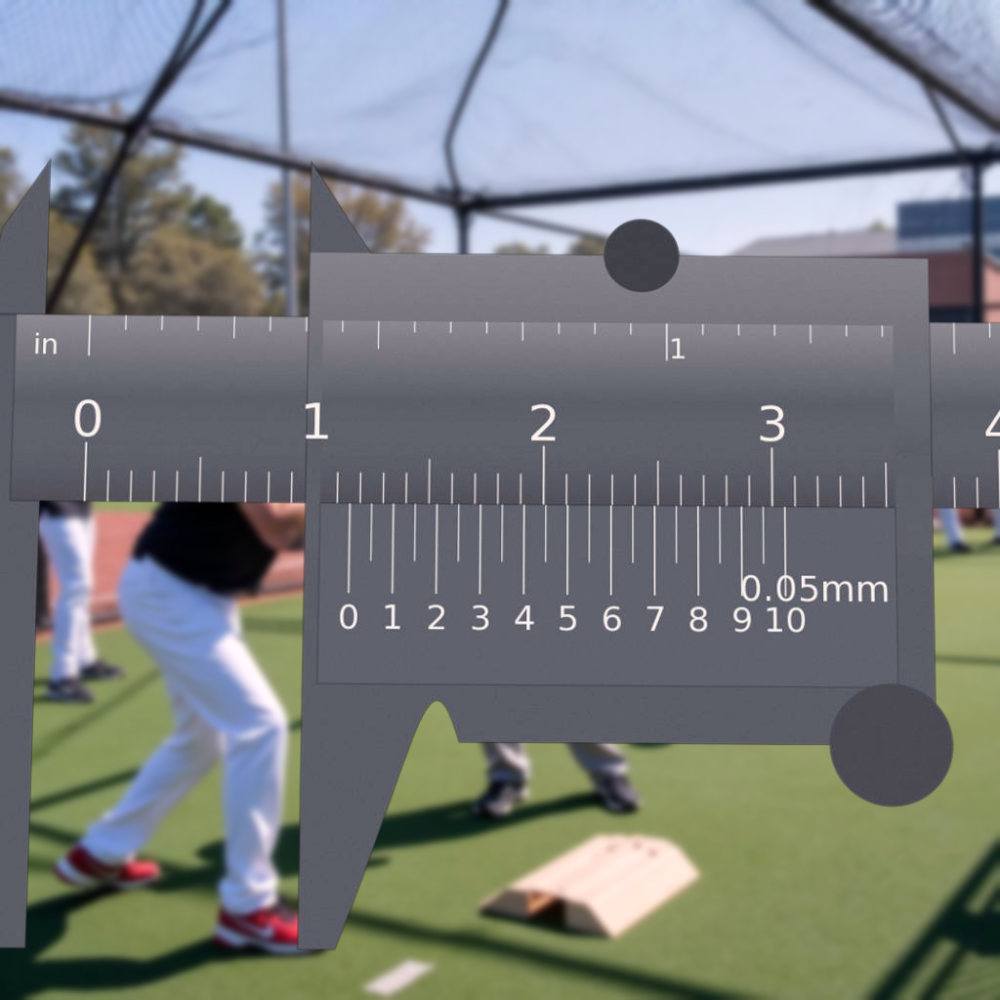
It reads value=11.55 unit=mm
